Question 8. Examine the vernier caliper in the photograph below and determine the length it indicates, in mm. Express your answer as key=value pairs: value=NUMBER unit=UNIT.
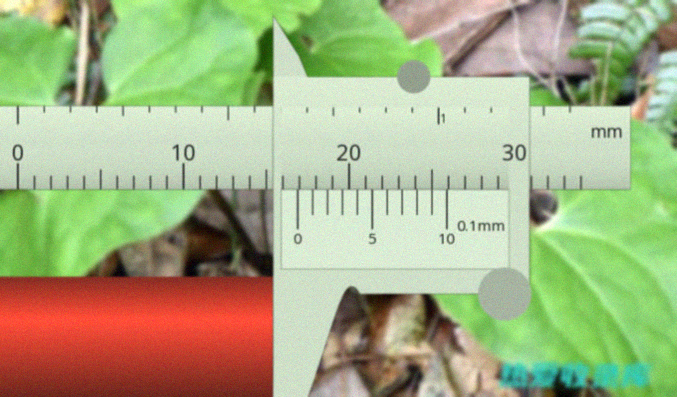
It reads value=16.9 unit=mm
